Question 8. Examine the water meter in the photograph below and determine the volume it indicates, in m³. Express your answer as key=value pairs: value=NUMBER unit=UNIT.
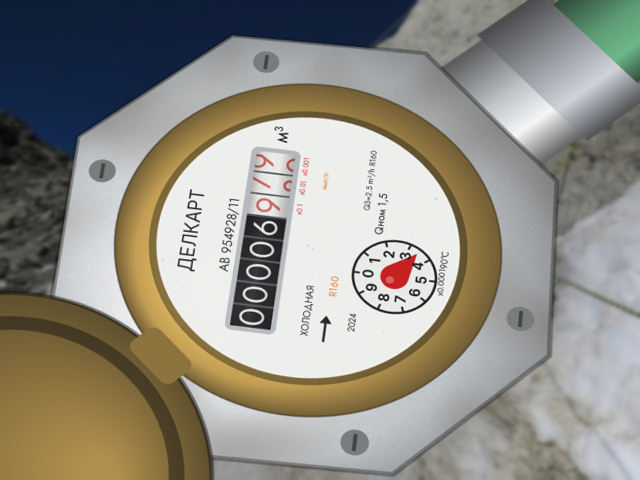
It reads value=6.9793 unit=m³
